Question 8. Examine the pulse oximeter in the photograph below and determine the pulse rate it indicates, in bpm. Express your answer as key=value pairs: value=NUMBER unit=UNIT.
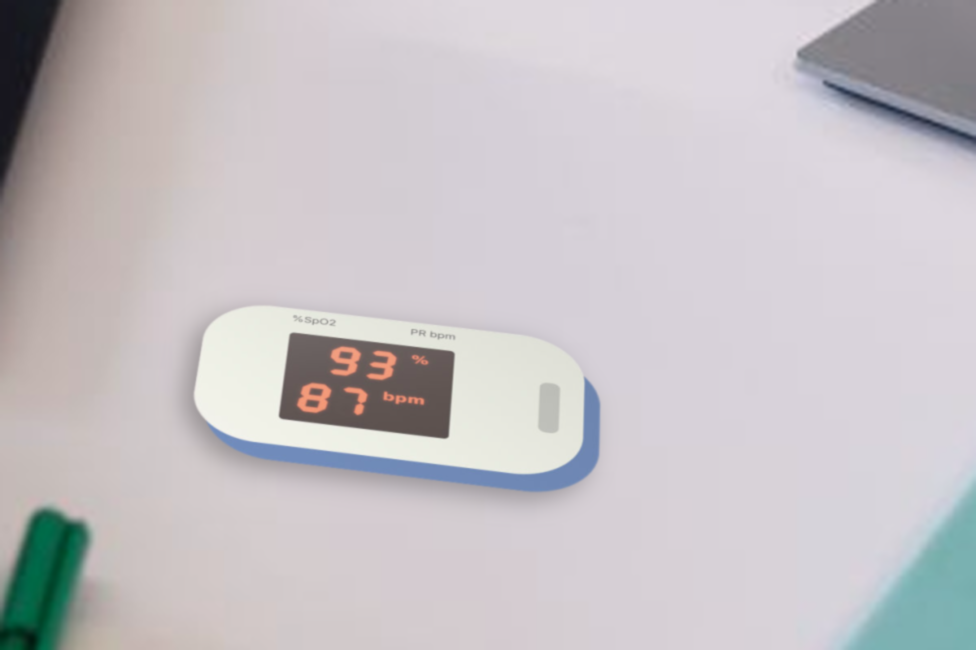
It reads value=87 unit=bpm
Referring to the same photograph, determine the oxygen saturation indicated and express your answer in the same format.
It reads value=93 unit=%
